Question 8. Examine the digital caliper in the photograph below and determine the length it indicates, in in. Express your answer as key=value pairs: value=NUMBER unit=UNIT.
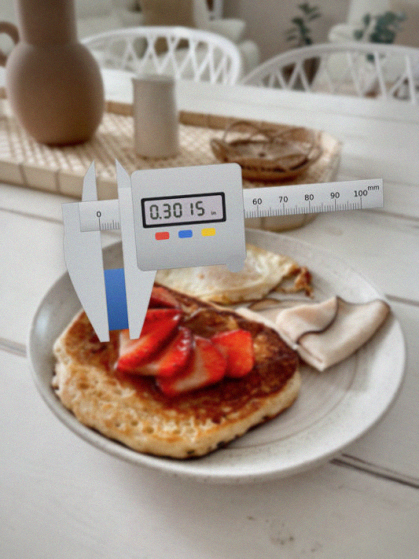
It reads value=0.3015 unit=in
